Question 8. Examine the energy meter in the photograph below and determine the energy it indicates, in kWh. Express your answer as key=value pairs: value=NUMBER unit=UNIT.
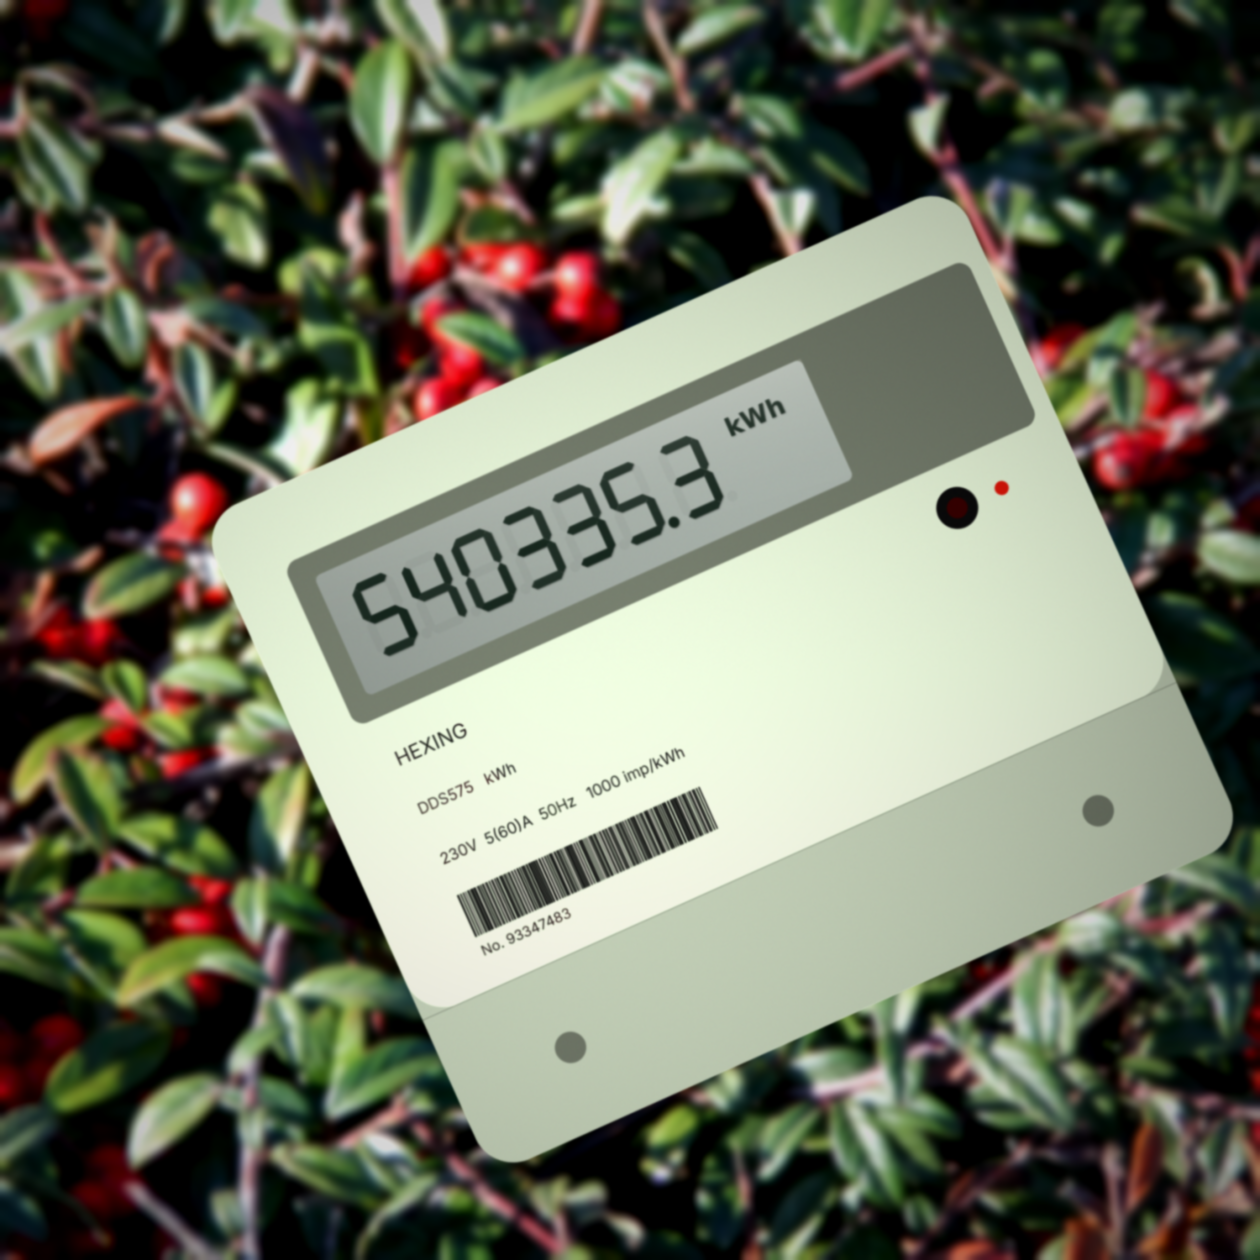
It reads value=540335.3 unit=kWh
